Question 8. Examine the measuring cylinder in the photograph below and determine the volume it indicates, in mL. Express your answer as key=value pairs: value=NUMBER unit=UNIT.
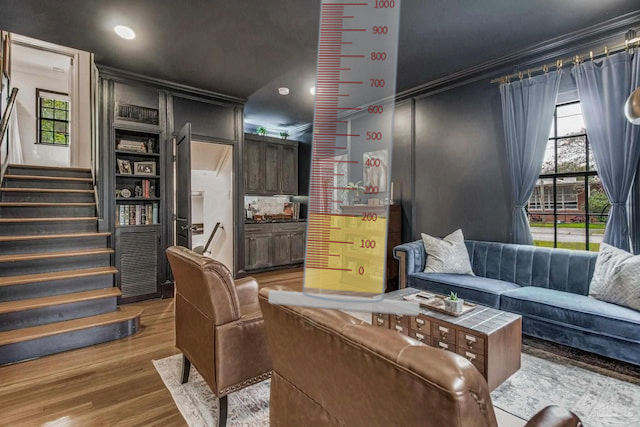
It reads value=200 unit=mL
